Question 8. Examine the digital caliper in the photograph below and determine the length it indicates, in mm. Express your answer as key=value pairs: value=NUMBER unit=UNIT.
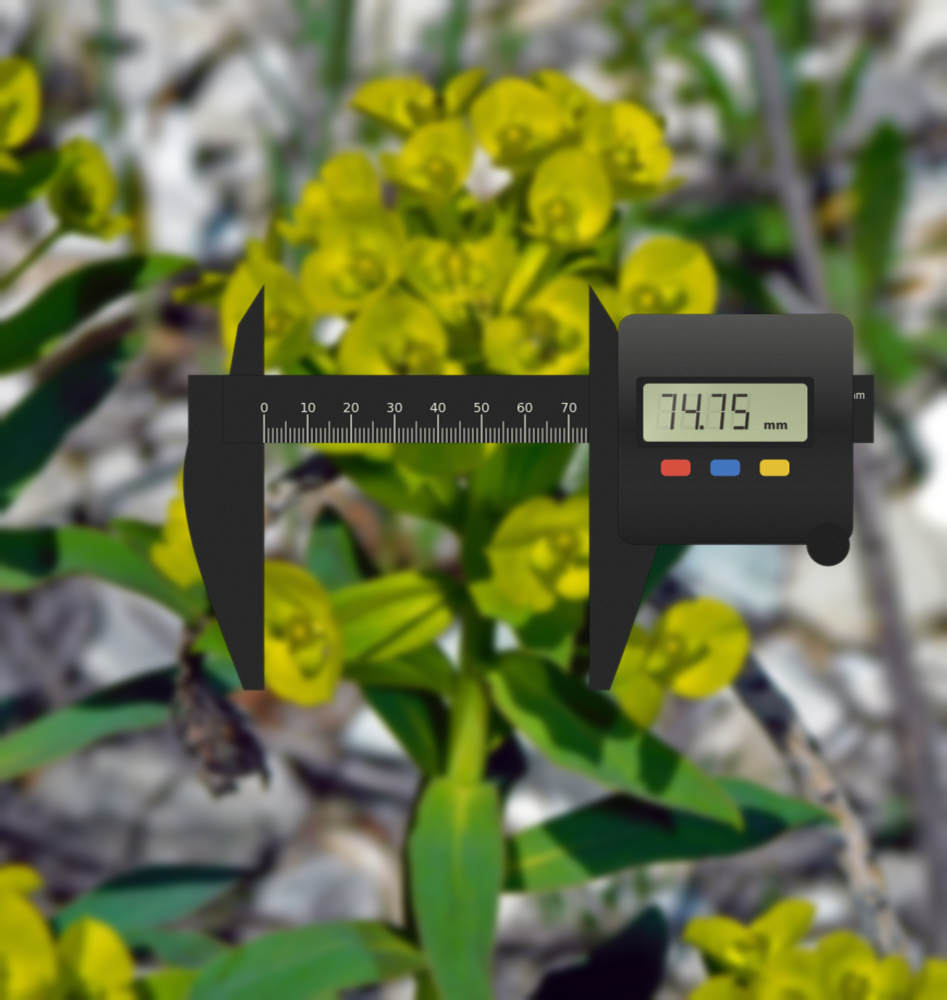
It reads value=74.75 unit=mm
